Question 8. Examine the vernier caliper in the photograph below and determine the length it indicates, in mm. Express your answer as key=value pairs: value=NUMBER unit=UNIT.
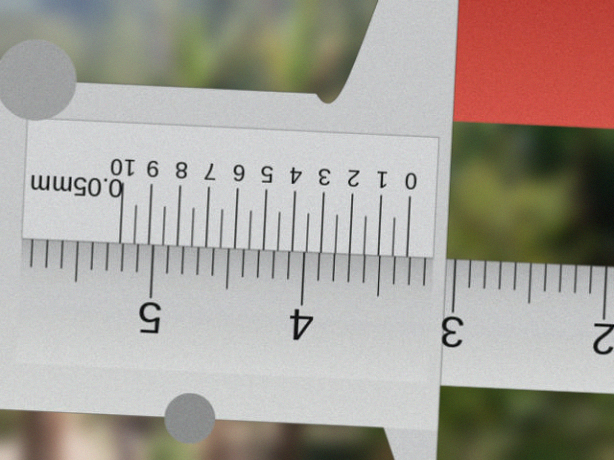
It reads value=33.2 unit=mm
